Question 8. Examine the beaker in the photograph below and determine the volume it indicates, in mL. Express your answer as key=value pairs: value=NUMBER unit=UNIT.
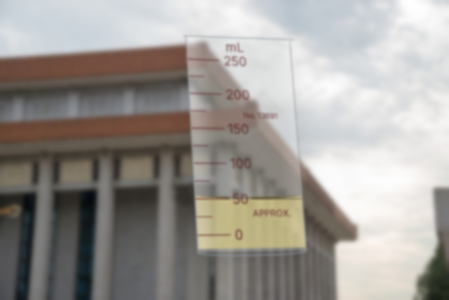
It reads value=50 unit=mL
